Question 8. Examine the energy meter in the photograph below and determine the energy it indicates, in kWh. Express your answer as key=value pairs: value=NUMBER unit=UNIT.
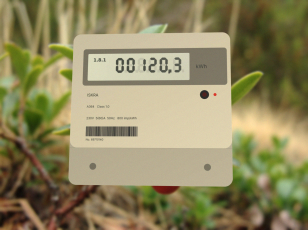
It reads value=120.3 unit=kWh
